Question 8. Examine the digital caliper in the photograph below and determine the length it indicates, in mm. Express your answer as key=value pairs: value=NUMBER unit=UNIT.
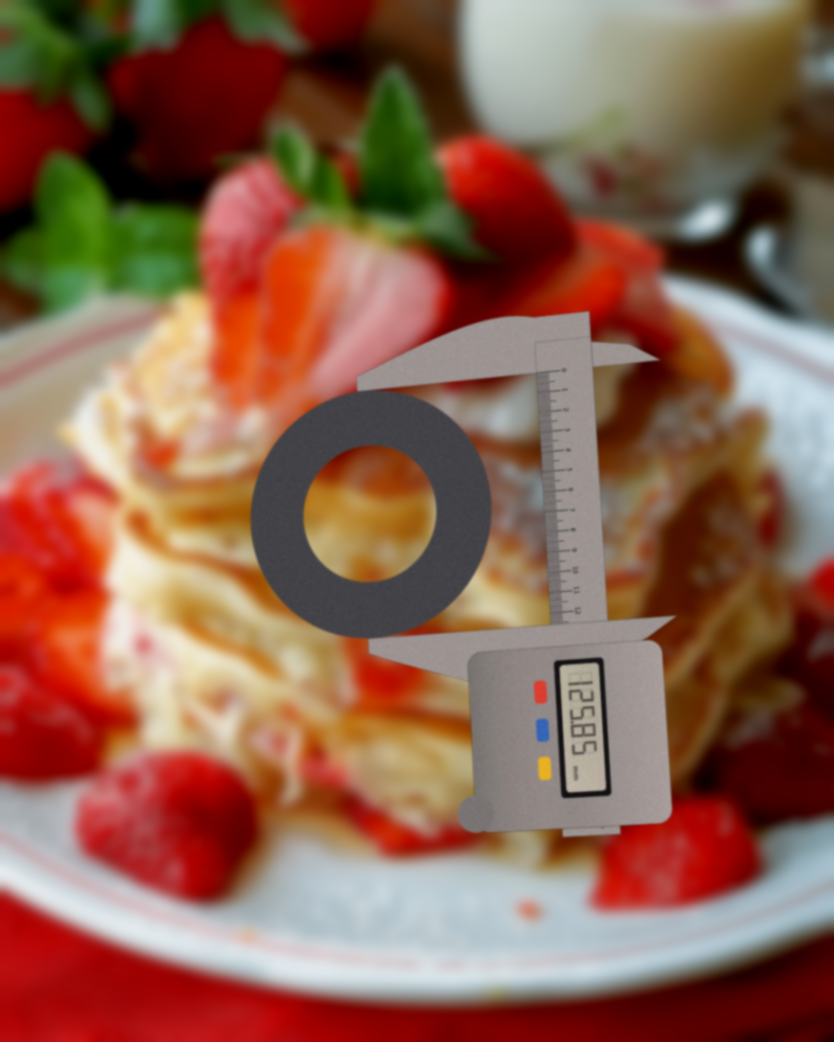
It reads value=125.85 unit=mm
